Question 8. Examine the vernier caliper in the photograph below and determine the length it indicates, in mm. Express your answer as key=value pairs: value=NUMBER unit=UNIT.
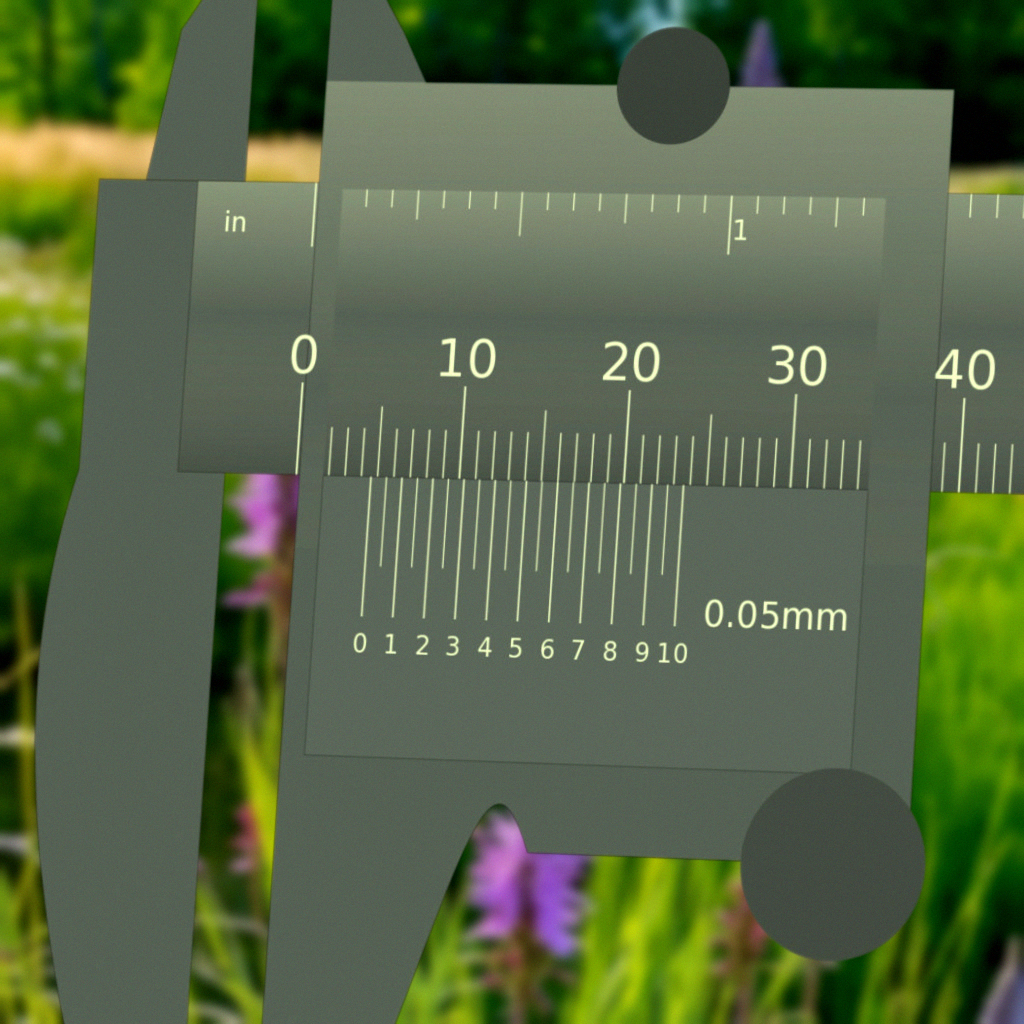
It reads value=4.6 unit=mm
